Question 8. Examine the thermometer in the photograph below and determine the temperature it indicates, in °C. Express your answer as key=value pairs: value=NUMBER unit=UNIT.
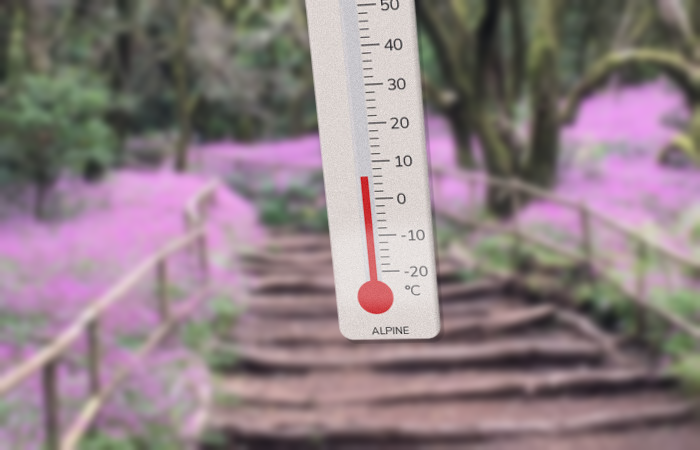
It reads value=6 unit=°C
